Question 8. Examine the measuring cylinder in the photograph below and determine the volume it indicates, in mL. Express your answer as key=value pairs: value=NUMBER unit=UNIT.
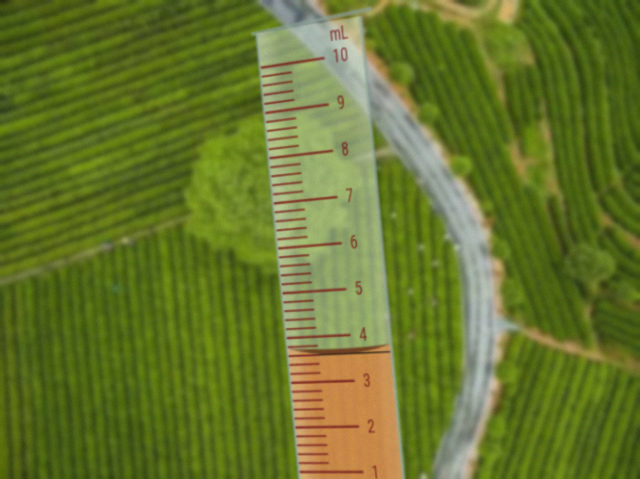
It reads value=3.6 unit=mL
